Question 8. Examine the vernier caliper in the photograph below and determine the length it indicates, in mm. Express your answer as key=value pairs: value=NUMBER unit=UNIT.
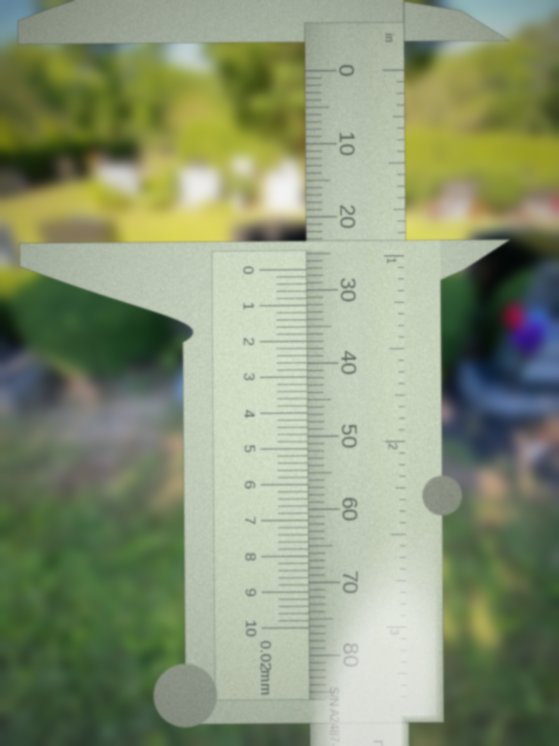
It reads value=27.2 unit=mm
